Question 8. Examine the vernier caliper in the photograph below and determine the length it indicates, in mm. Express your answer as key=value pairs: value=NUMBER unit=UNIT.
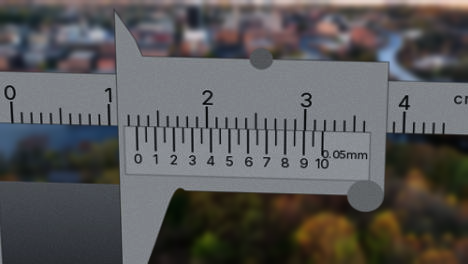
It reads value=12.8 unit=mm
